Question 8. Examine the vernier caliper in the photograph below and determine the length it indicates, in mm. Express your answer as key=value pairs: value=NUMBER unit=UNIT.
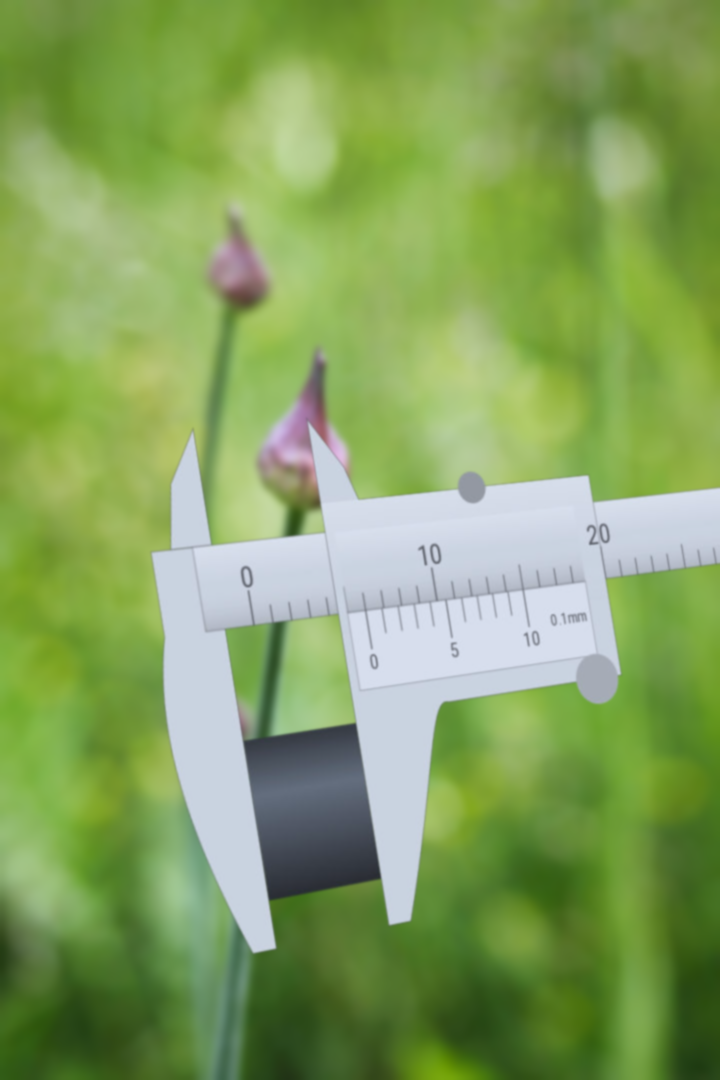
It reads value=6.0 unit=mm
